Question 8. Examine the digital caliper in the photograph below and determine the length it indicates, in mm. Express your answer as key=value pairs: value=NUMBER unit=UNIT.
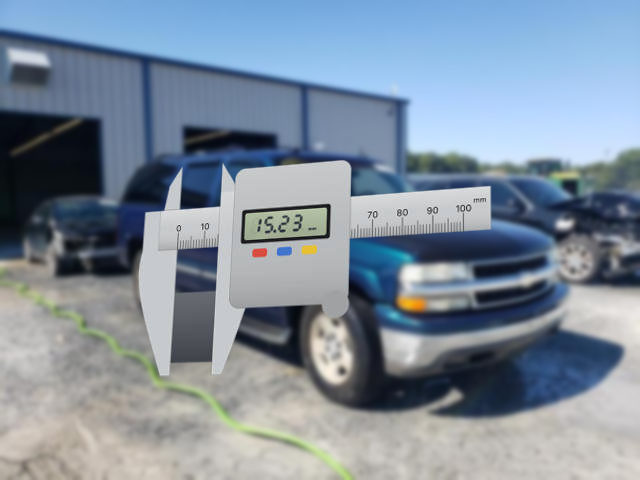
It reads value=15.23 unit=mm
